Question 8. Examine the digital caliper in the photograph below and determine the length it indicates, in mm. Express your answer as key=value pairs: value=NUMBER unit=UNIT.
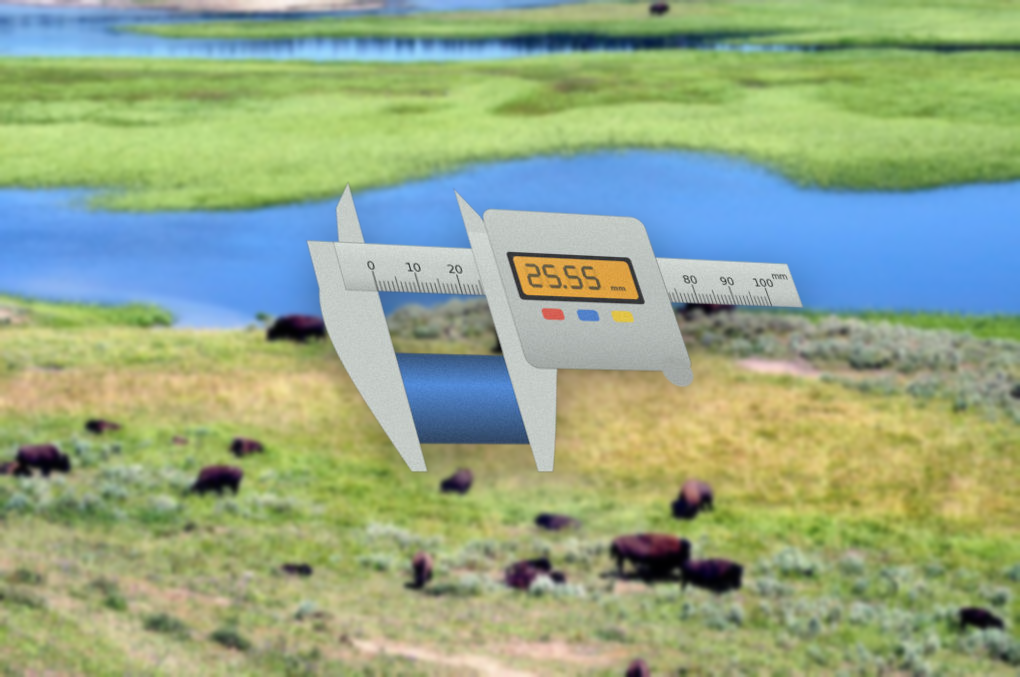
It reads value=25.55 unit=mm
